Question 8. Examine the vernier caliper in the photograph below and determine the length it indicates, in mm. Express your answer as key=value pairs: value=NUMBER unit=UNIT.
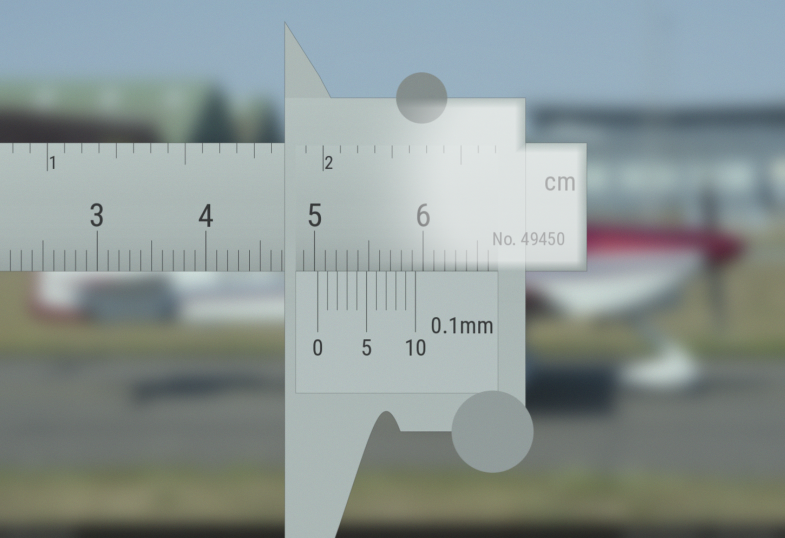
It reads value=50.3 unit=mm
